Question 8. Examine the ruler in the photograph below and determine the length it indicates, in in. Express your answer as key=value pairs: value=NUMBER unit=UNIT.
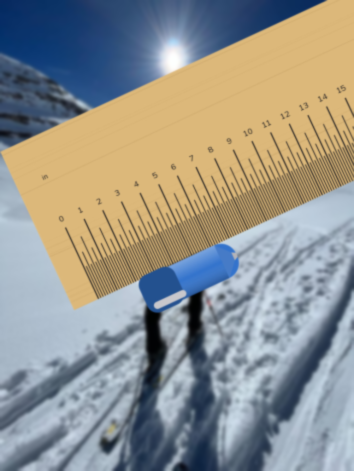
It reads value=5 unit=in
